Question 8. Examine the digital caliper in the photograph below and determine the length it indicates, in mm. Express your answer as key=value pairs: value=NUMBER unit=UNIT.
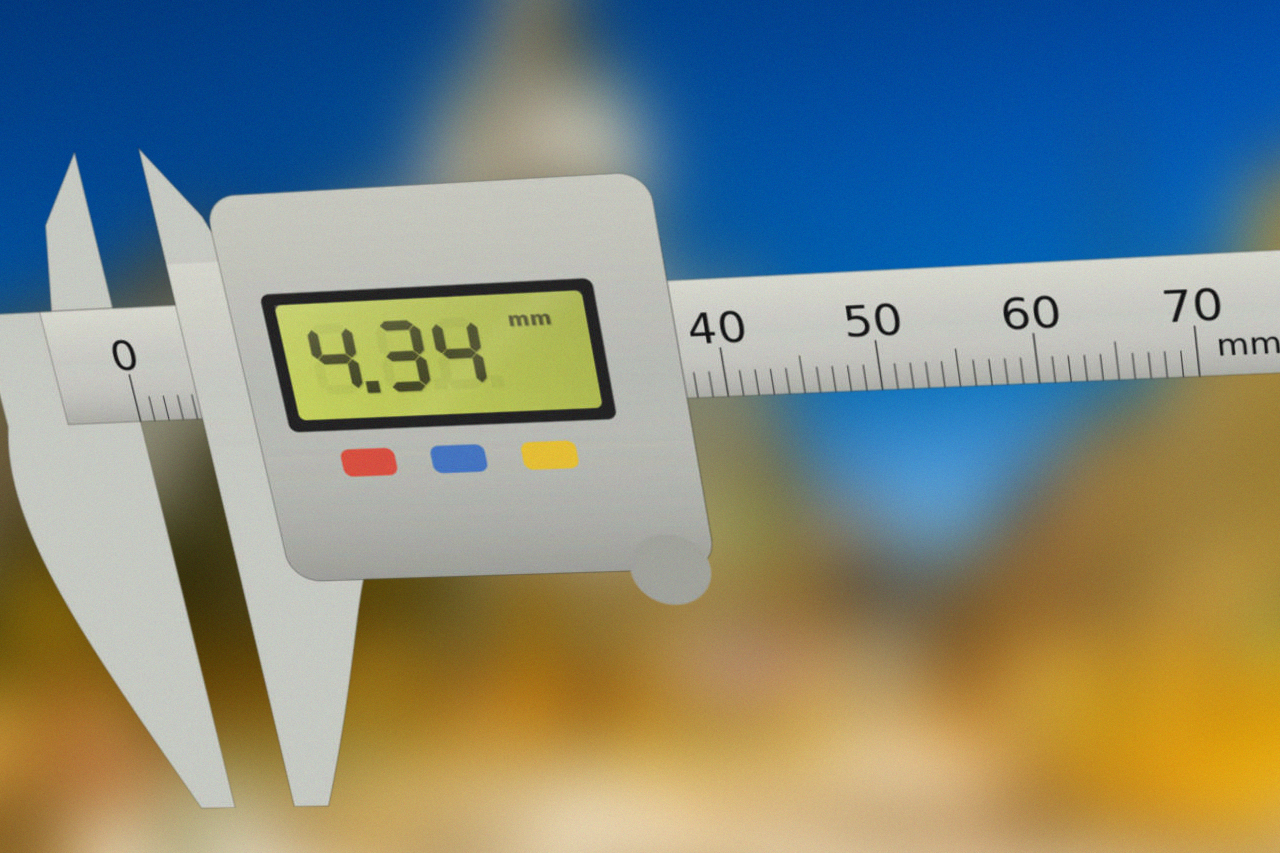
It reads value=4.34 unit=mm
